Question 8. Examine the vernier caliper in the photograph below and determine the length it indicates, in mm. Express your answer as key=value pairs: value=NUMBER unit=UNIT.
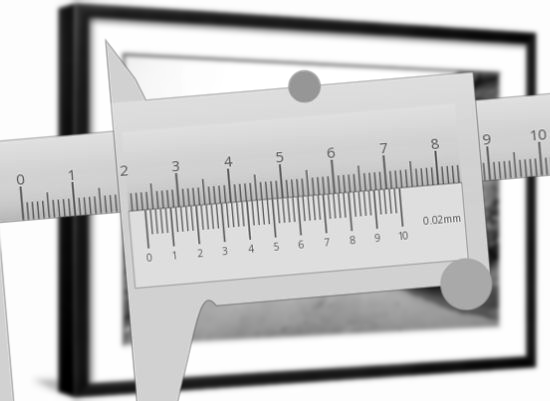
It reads value=23.5 unit=mm
